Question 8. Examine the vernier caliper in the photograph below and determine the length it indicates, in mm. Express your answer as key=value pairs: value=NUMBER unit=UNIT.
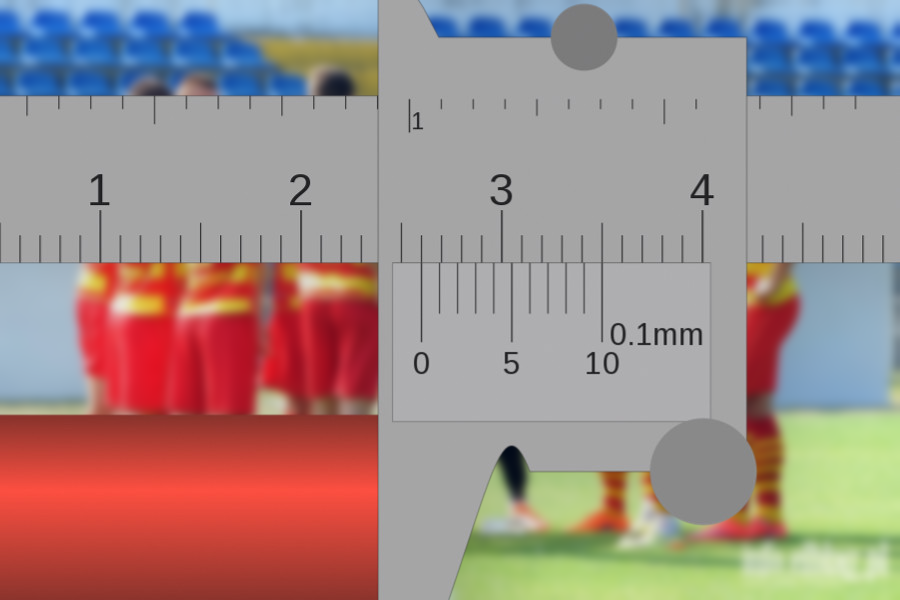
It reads value=26.0 unit=mm
